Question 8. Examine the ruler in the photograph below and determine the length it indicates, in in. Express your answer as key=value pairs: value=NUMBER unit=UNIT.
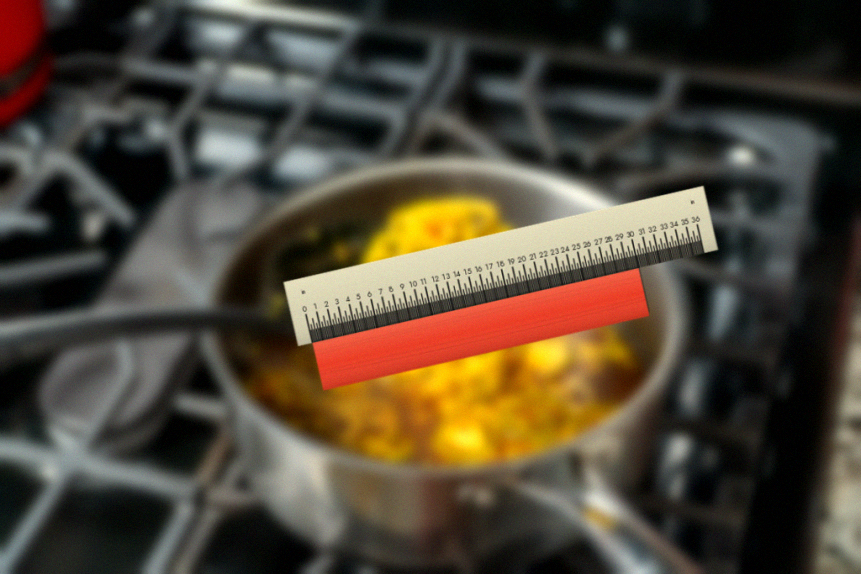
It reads value=30 unit=in
